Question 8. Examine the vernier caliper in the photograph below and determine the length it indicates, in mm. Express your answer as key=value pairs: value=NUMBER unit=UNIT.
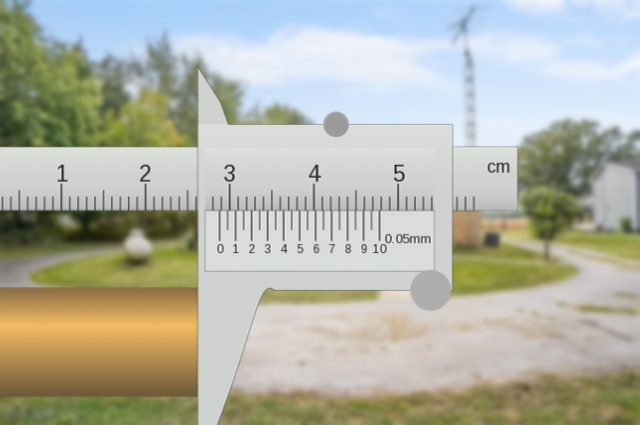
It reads value=28.8 unit=mm
